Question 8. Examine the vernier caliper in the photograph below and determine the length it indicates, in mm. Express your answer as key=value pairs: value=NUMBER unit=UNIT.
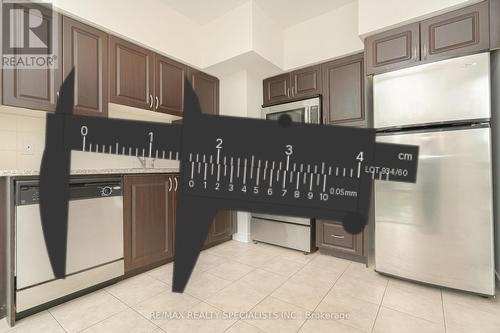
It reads value=16.4 unit=mm
